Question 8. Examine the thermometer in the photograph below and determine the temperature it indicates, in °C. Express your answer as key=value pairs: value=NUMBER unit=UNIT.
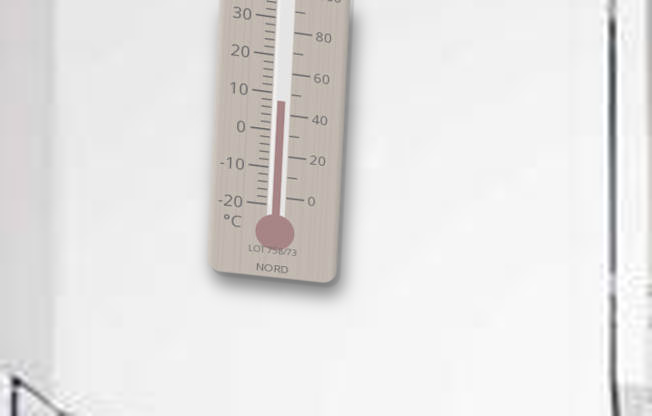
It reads value=8 unit=°C
